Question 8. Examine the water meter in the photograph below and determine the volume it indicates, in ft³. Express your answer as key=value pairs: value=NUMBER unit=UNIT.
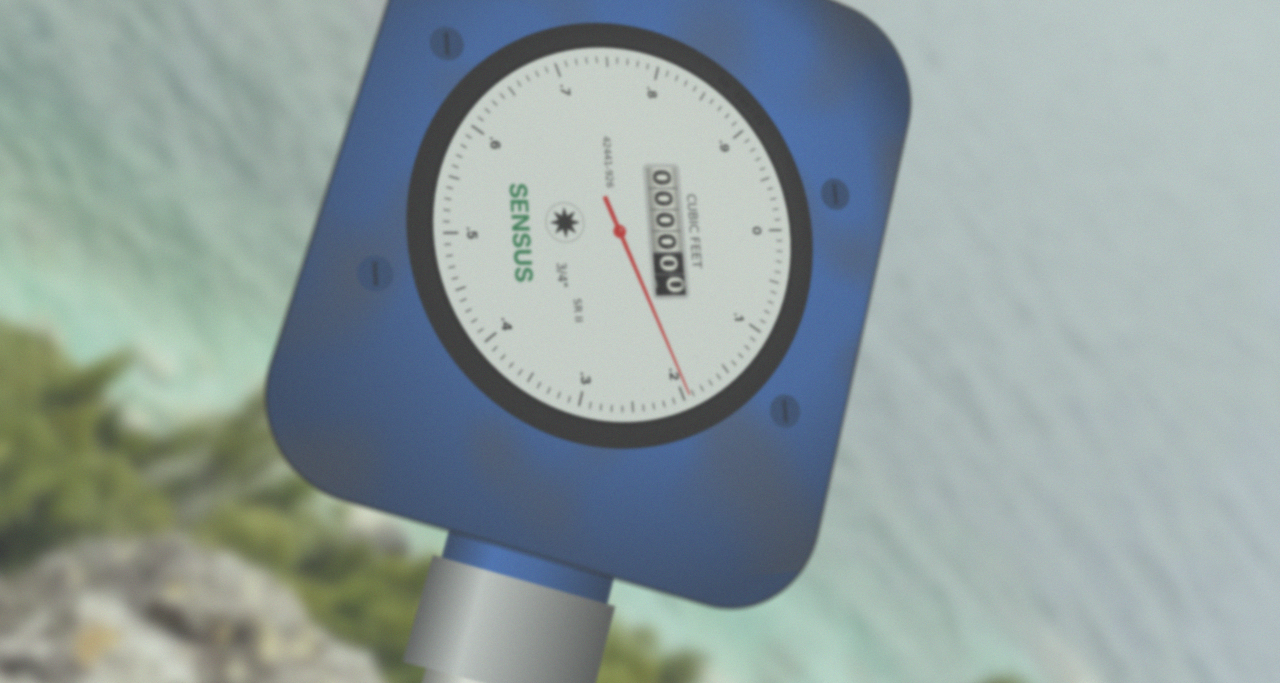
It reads value=0.19 unit=ft³
